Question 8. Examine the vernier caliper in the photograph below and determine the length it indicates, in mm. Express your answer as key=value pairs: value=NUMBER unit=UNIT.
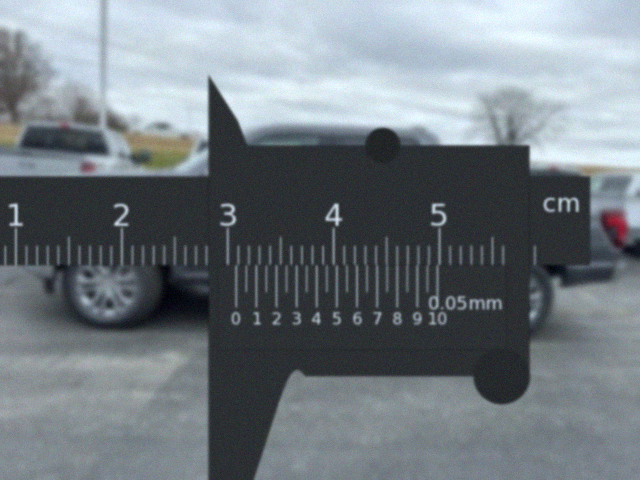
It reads value=30.8 unit=mm
